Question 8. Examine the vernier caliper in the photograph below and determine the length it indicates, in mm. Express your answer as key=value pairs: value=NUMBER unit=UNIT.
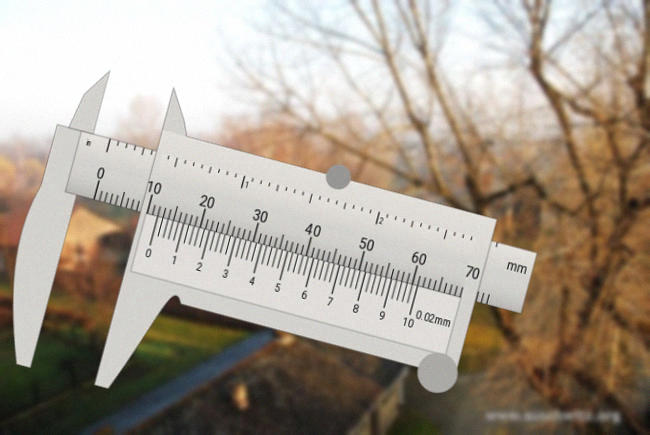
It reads value=12.0 unit=mm
